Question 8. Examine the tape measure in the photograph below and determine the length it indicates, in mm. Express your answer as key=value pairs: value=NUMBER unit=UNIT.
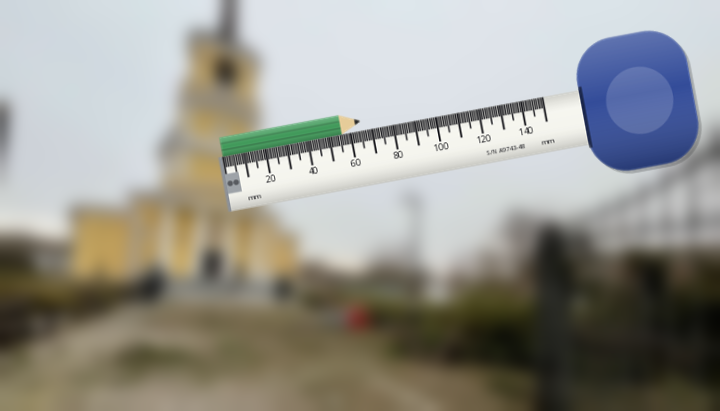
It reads value=65 unit=mm
